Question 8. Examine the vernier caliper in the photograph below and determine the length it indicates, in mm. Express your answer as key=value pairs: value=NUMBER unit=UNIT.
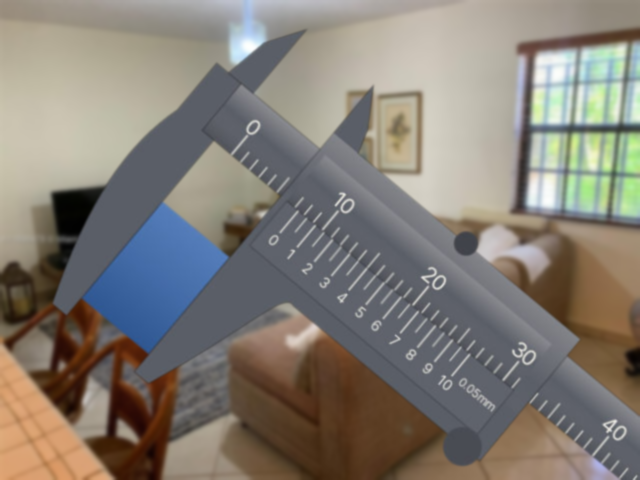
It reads value=7.4 unit=mm
